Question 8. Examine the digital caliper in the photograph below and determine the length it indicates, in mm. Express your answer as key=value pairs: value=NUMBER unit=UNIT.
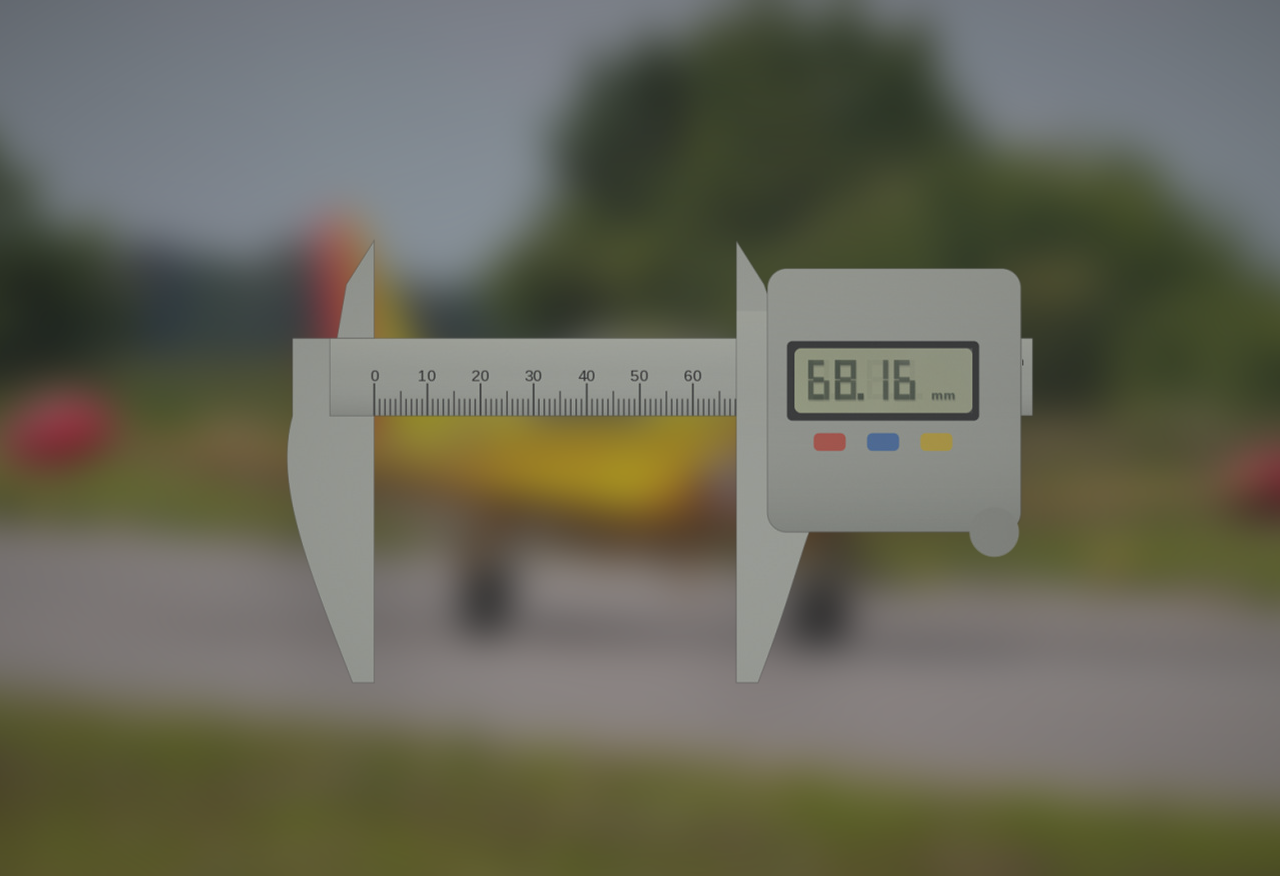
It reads value=68.16 unit=mm
